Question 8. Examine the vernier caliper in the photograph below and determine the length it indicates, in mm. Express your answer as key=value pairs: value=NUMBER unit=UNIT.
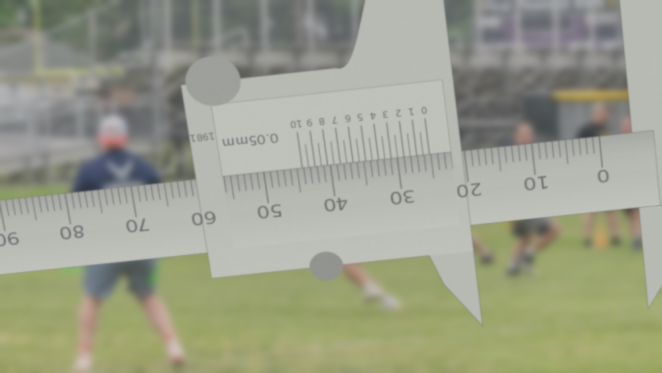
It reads value=25.2 unit=mm
